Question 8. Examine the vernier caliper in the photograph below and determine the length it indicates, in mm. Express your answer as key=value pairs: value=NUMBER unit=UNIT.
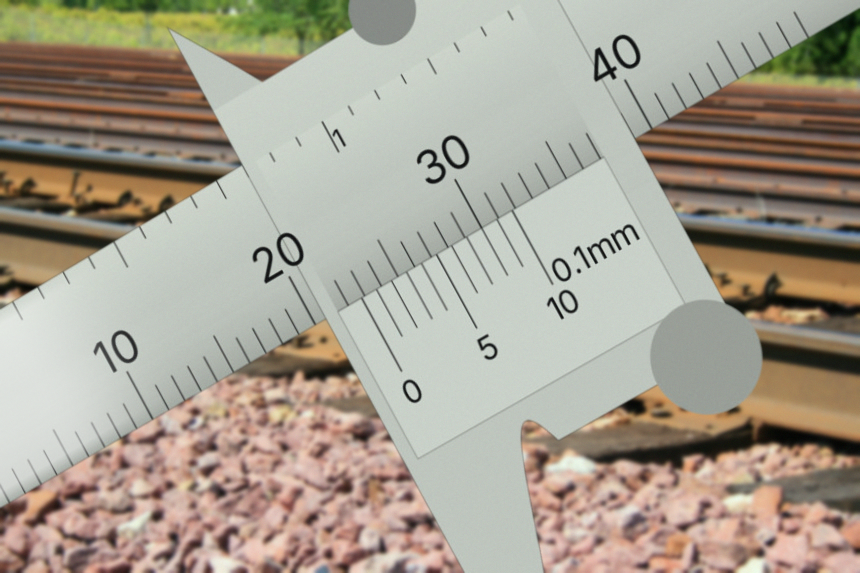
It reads value=22.8 unit=mm
